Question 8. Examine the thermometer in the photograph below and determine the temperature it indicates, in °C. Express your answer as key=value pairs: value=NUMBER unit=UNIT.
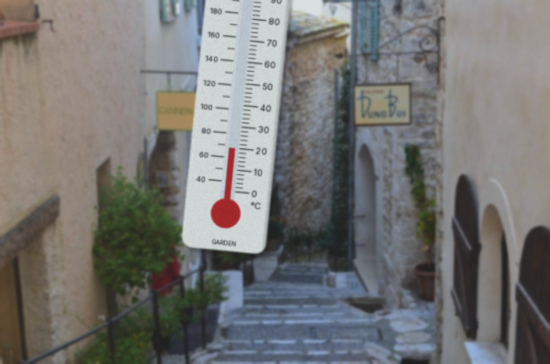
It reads value=20 unit=°C
